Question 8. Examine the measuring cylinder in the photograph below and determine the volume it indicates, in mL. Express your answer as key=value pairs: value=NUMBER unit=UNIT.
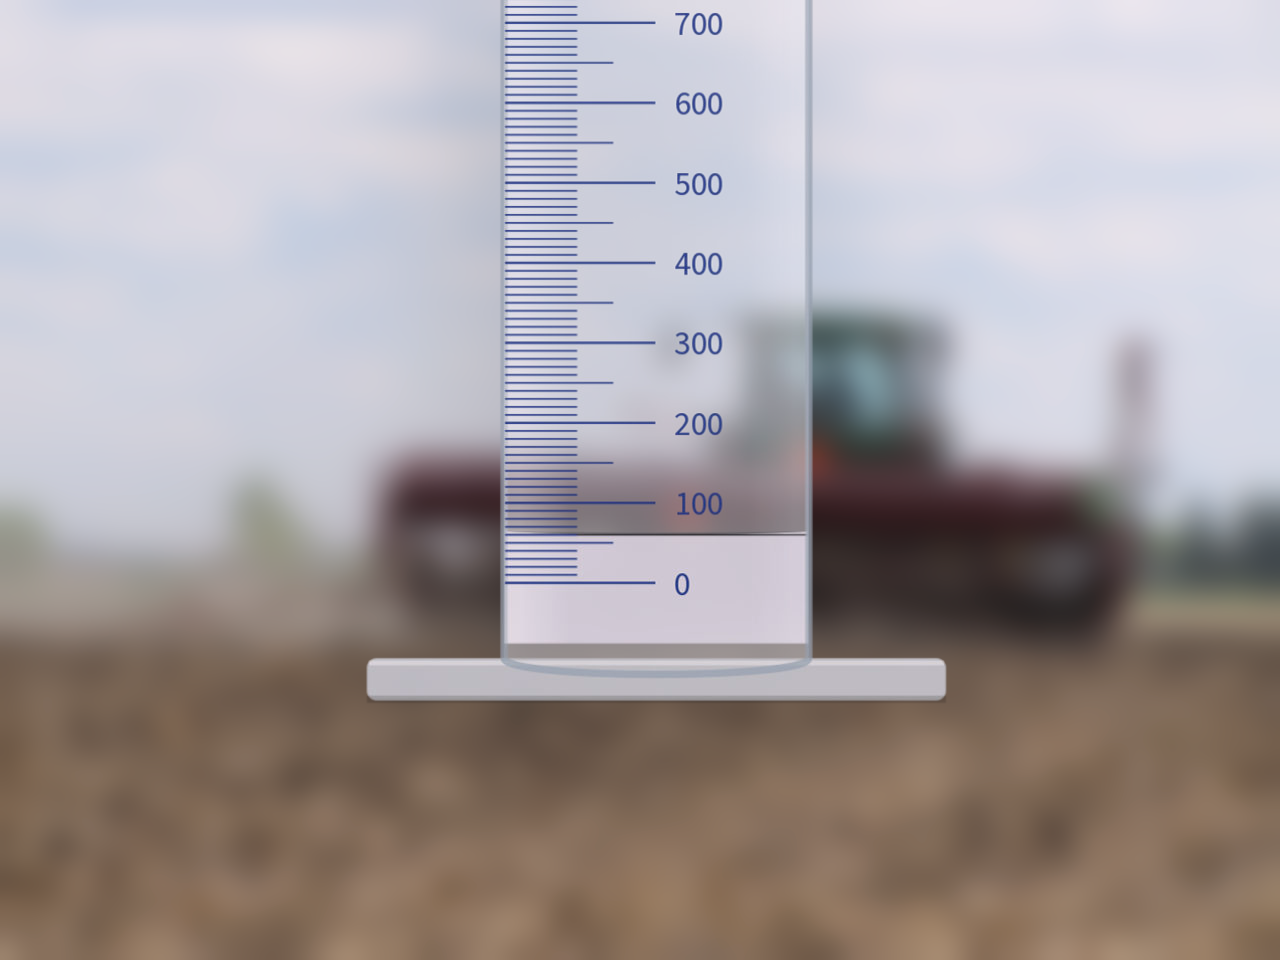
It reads value=60 unit=mL
